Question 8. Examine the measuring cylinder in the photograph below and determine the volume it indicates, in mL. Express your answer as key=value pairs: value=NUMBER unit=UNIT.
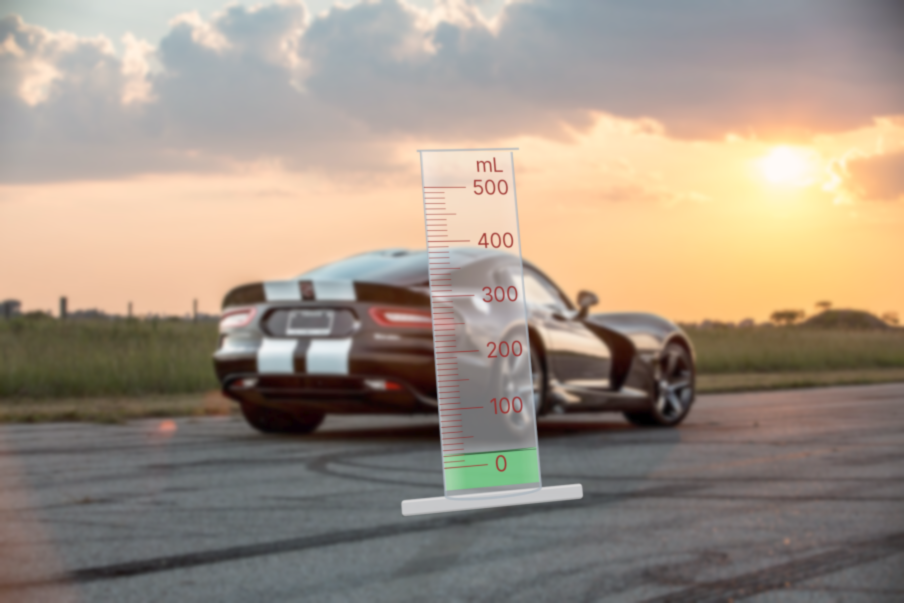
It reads value=20 unit=mL
